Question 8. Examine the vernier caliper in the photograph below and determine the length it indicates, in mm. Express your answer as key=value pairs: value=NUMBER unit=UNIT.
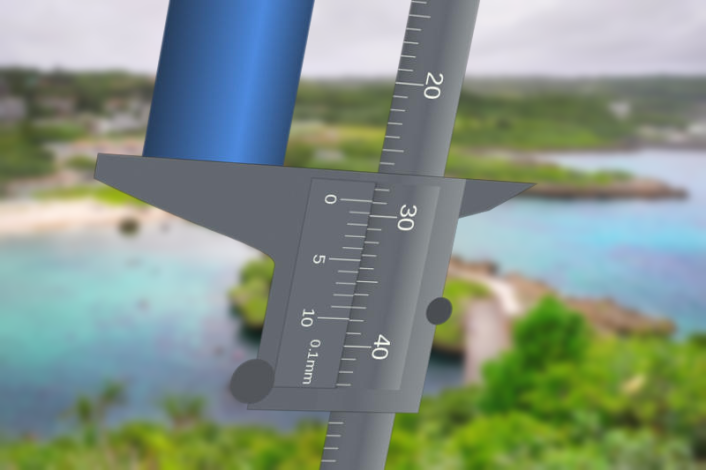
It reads value=28.9 unit=mm
